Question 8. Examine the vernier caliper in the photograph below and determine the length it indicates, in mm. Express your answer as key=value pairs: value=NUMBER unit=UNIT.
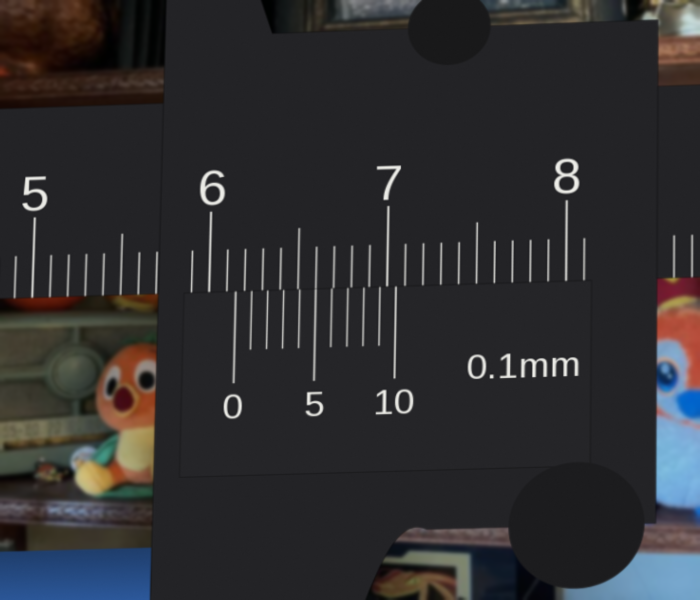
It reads value=61.5 unit=mm
